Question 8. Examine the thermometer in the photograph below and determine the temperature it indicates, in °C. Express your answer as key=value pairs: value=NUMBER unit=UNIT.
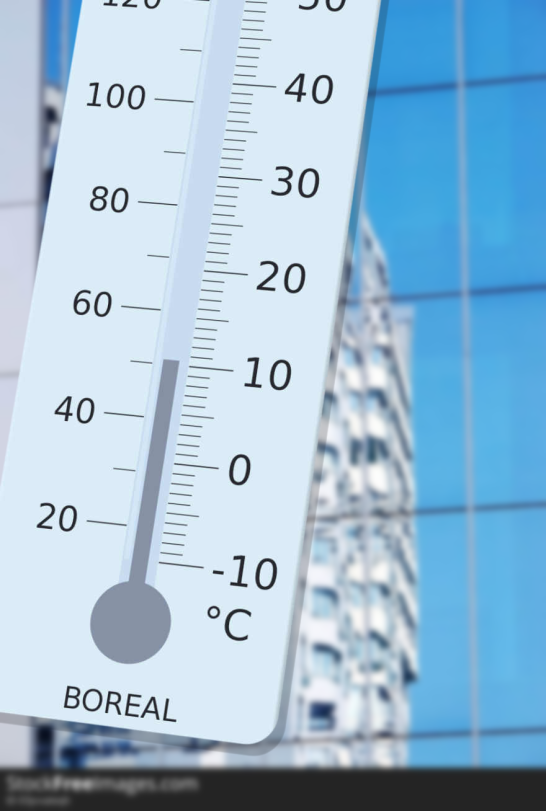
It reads value=10.5 unit=°C
